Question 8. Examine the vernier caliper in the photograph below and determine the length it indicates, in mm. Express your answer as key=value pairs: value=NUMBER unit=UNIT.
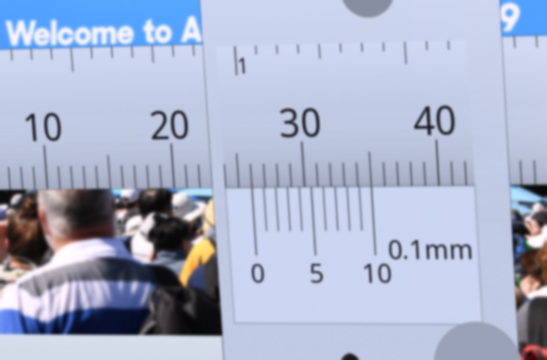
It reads value=26.0 unit=mm
